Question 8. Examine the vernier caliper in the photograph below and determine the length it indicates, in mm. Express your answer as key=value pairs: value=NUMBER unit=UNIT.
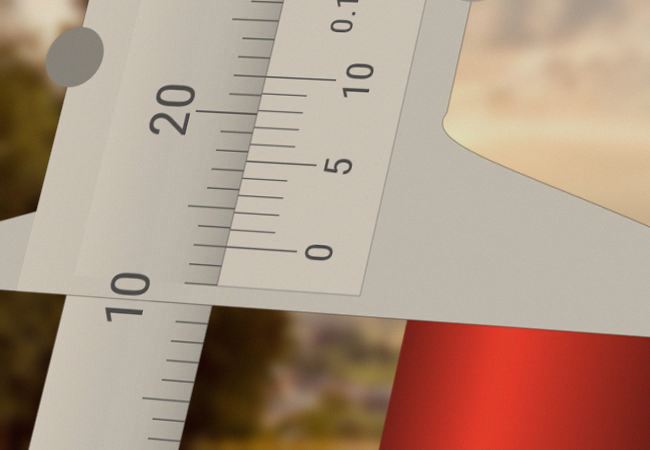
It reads value=13.0 unit=mm
